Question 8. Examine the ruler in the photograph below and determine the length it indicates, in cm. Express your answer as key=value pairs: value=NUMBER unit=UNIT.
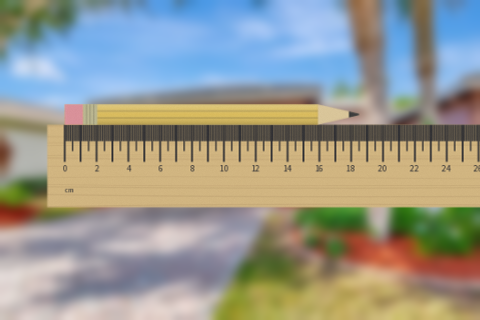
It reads value=18.5 unit=cm
